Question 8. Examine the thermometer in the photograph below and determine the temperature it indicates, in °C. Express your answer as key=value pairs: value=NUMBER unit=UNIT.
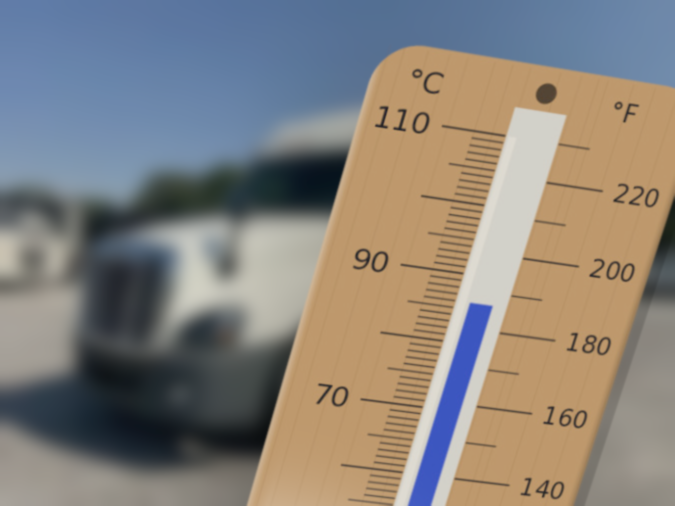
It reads value=86 unit=°C
